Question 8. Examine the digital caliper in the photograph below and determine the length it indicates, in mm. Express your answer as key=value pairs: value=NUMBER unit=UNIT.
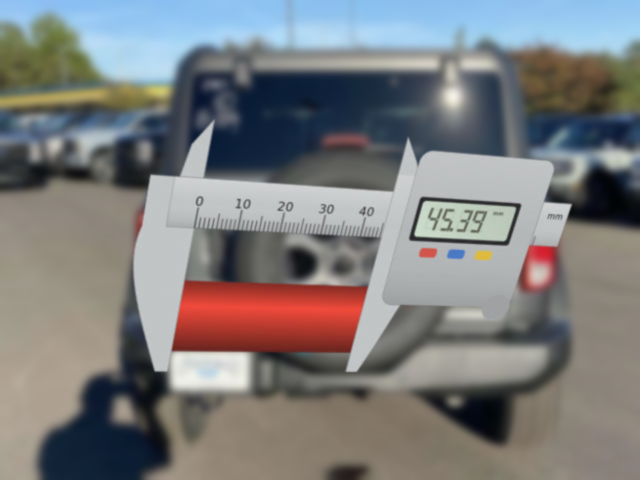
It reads value=45.39 unit=mm
